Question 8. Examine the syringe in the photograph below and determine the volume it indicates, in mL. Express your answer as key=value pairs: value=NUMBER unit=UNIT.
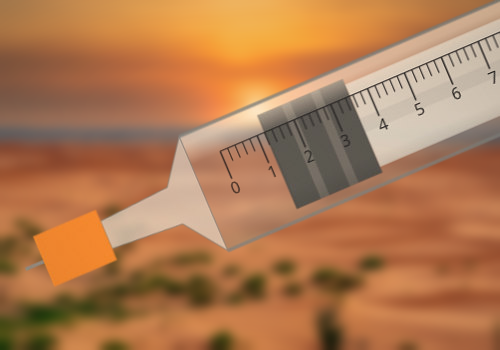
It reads value=1.2 unit=mL
